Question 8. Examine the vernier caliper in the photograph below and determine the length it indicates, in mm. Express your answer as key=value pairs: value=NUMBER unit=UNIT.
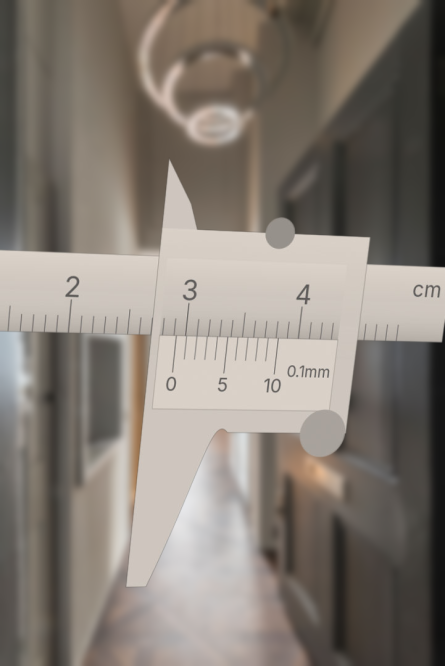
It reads value=29.2 unit=mm
